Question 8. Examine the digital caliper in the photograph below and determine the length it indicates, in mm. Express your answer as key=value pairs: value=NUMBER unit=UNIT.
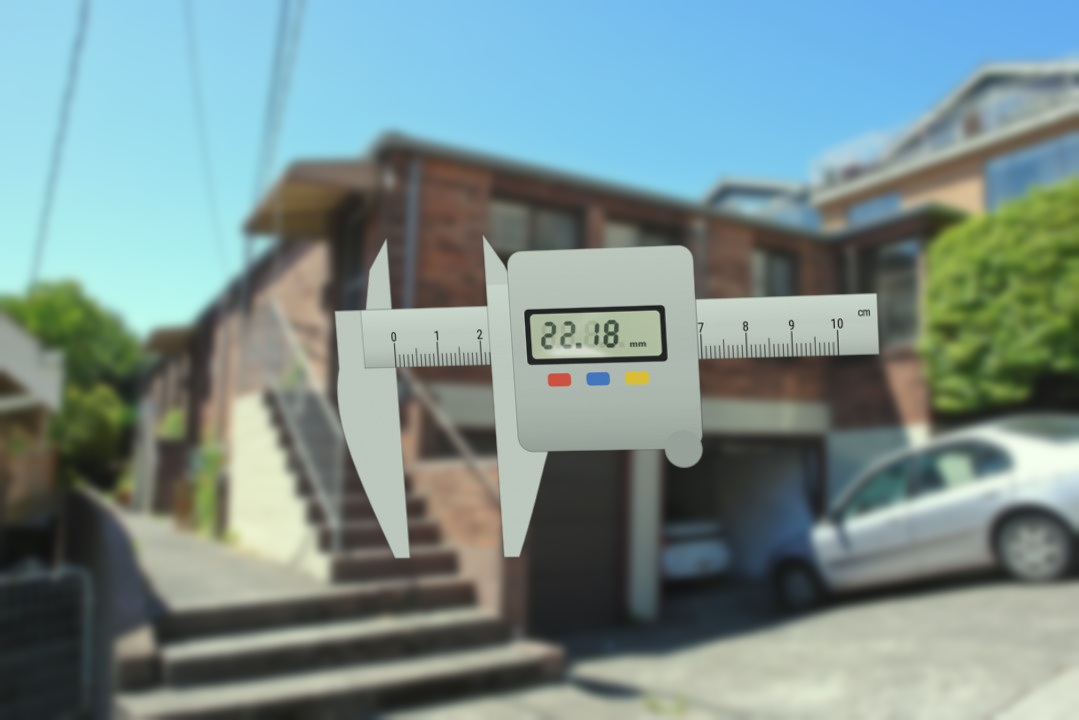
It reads value=22.18 unit=mm
